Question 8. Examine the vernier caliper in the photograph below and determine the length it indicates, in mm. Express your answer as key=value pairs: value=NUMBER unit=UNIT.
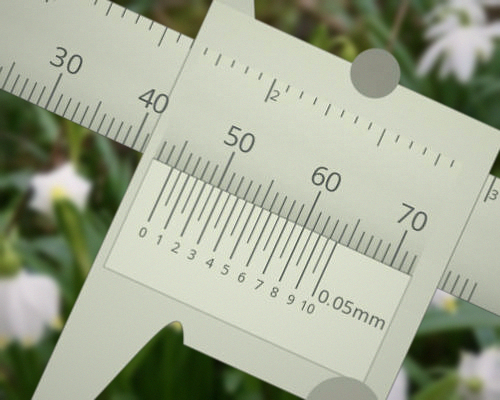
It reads value=44.8 unit=mm
